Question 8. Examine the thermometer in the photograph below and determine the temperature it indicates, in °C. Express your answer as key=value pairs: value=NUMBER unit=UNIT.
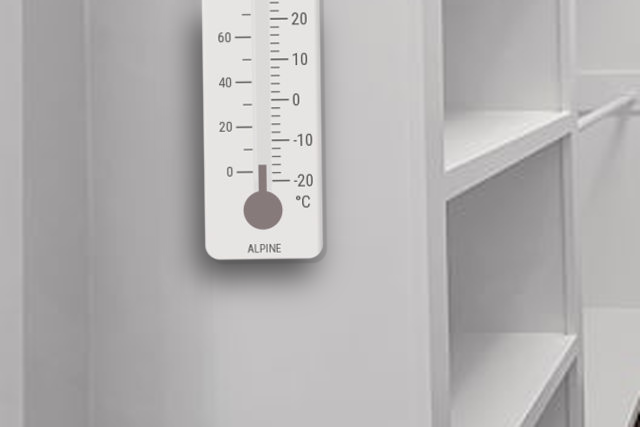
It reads value=-16 unit=°C
